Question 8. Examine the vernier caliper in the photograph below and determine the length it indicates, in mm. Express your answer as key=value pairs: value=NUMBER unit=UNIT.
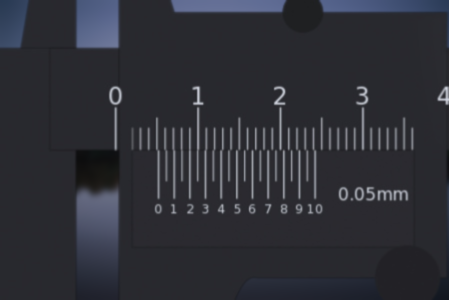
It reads value=5.2 unit=mm
